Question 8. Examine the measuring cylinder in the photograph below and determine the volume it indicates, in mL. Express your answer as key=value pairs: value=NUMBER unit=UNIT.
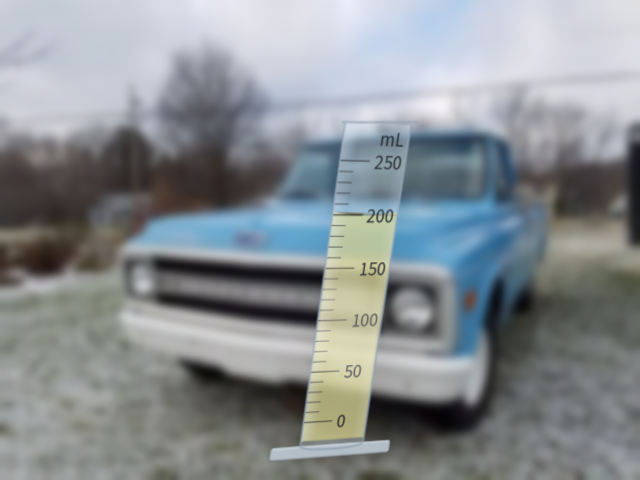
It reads value=200 unit=mL
